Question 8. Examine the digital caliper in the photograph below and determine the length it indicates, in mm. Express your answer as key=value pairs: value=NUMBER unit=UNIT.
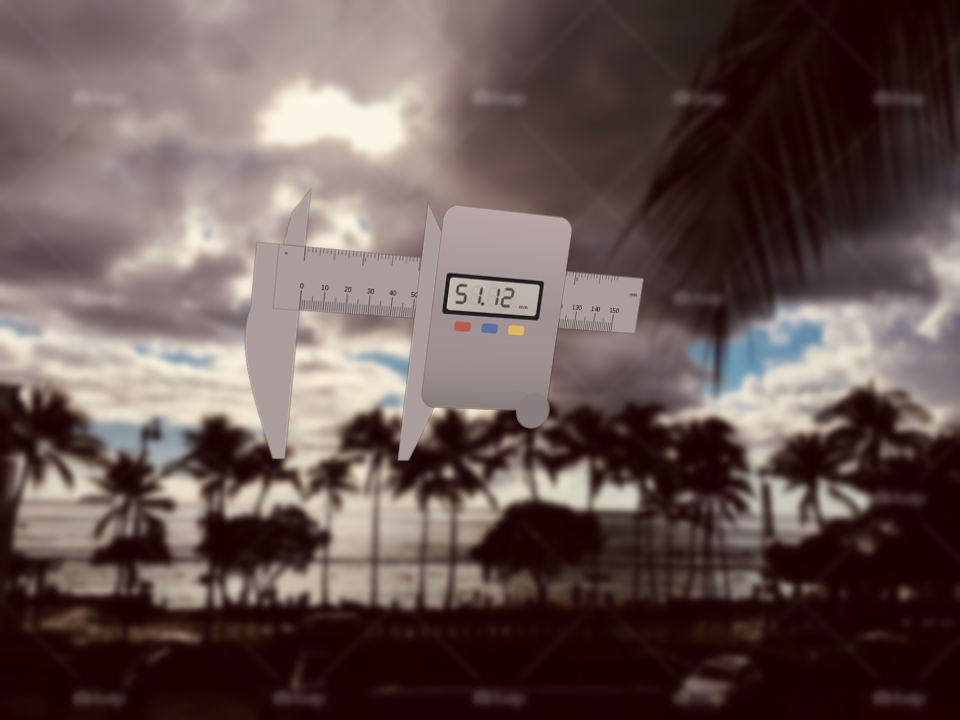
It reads value=51.12 unit=mm
